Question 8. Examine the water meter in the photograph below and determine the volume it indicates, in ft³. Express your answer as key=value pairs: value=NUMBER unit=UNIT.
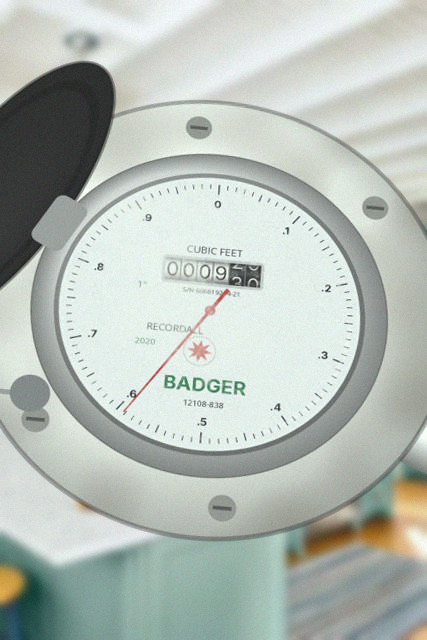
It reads value=929.59 unit=ft³
